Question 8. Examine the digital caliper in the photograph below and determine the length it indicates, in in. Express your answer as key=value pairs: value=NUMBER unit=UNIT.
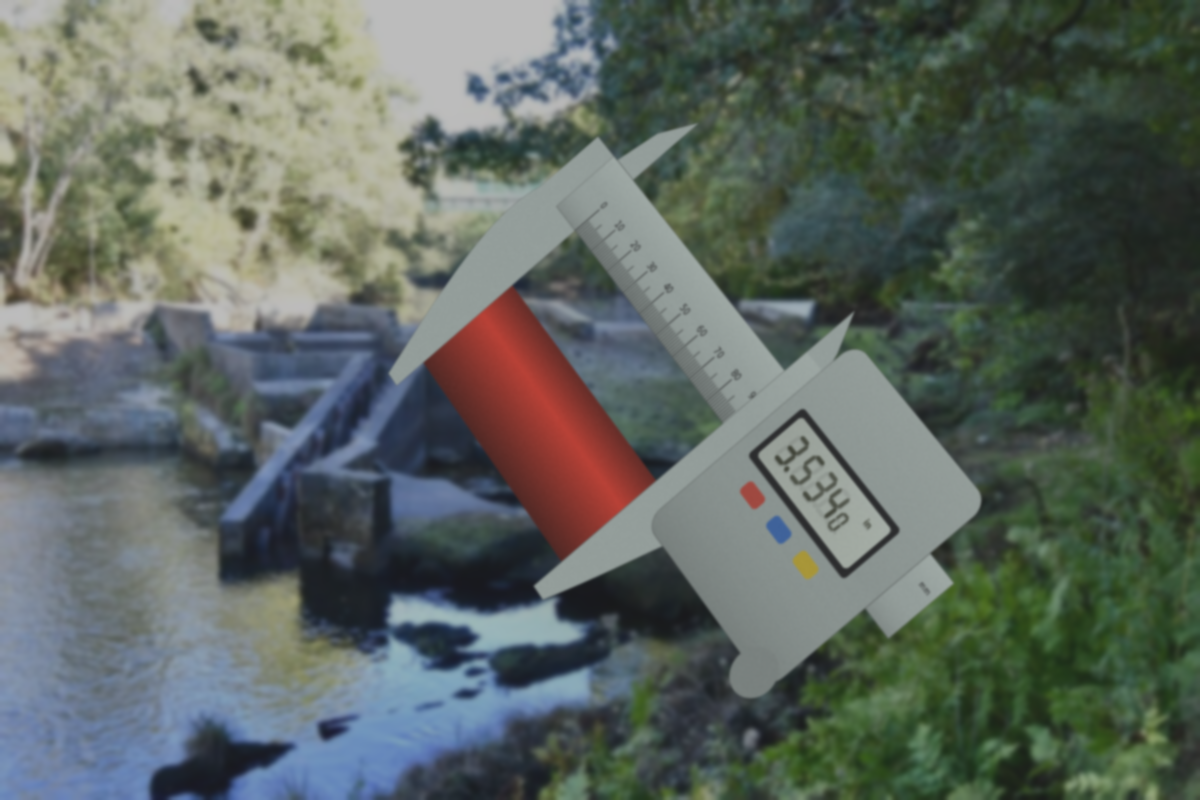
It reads value=3.5340 unit=in
